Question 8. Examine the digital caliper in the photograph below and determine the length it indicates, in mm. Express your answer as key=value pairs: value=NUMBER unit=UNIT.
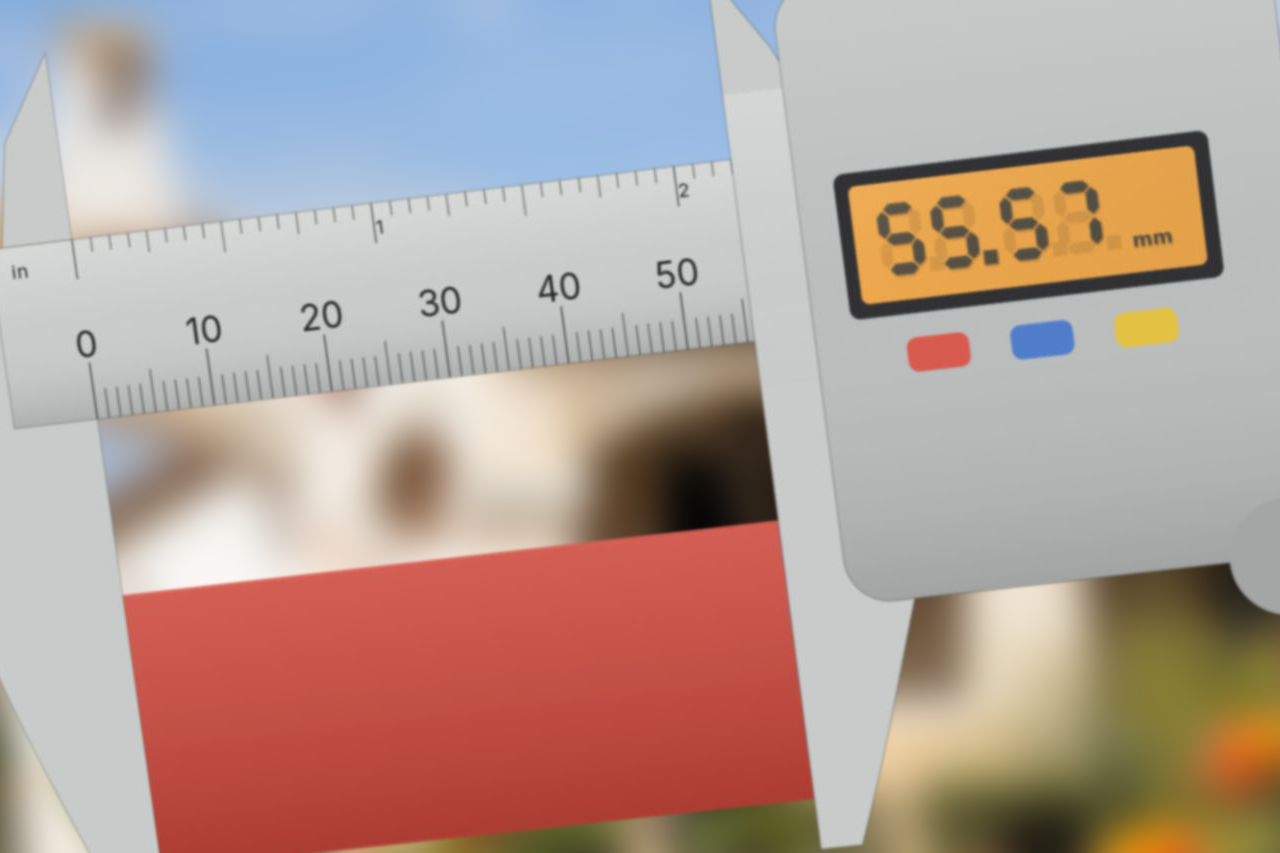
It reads value=55.57 unit=mm
